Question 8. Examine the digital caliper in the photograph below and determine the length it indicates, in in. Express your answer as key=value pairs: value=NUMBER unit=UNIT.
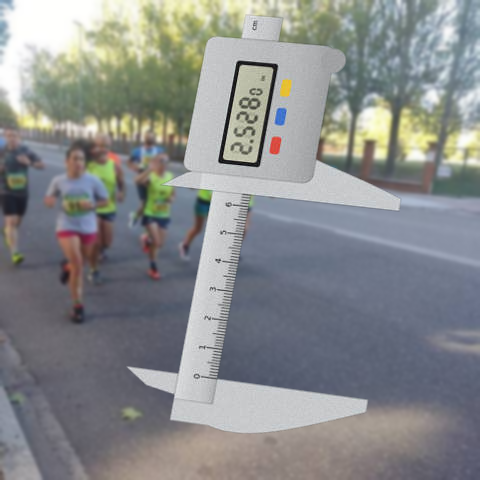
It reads value=2.5280 unit=in
